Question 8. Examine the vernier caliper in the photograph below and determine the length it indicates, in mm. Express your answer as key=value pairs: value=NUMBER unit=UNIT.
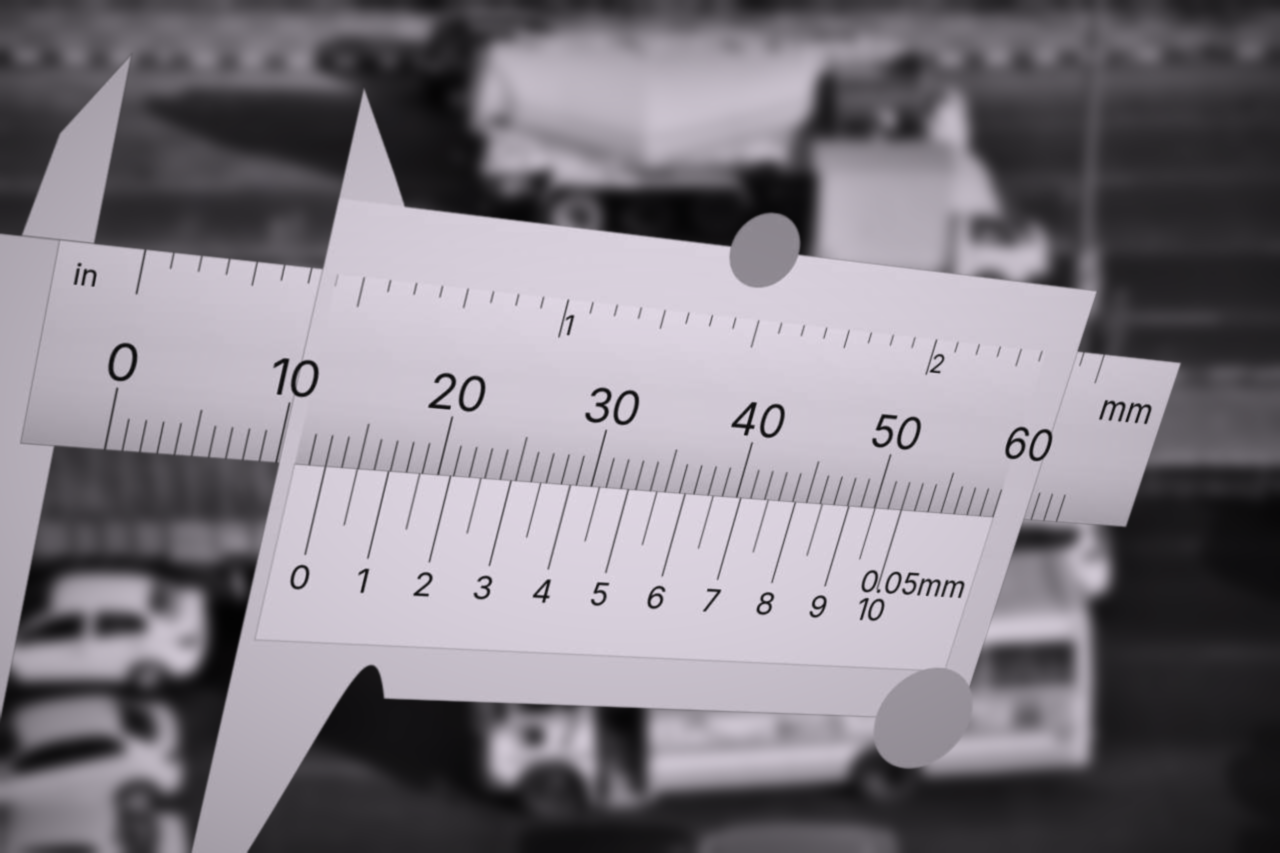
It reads value=13.0 unit=mm
